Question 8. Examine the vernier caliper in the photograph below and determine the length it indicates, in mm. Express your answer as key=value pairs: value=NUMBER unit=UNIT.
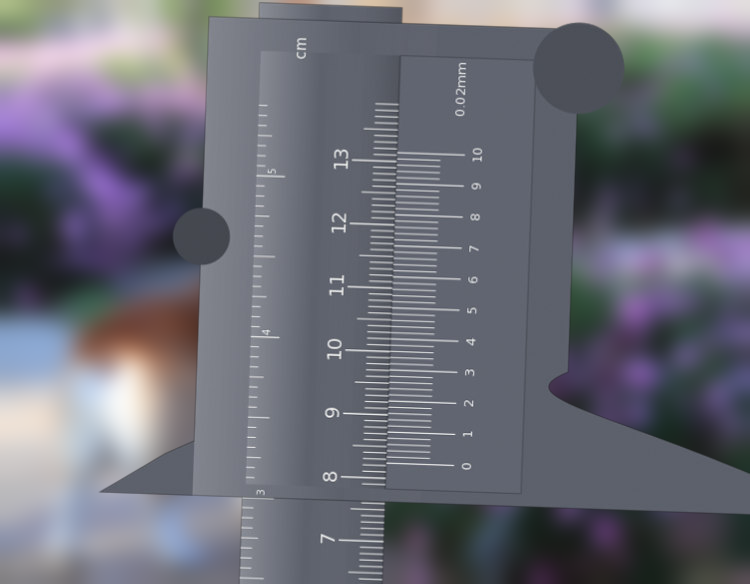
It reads value=82.4 unit=mm
